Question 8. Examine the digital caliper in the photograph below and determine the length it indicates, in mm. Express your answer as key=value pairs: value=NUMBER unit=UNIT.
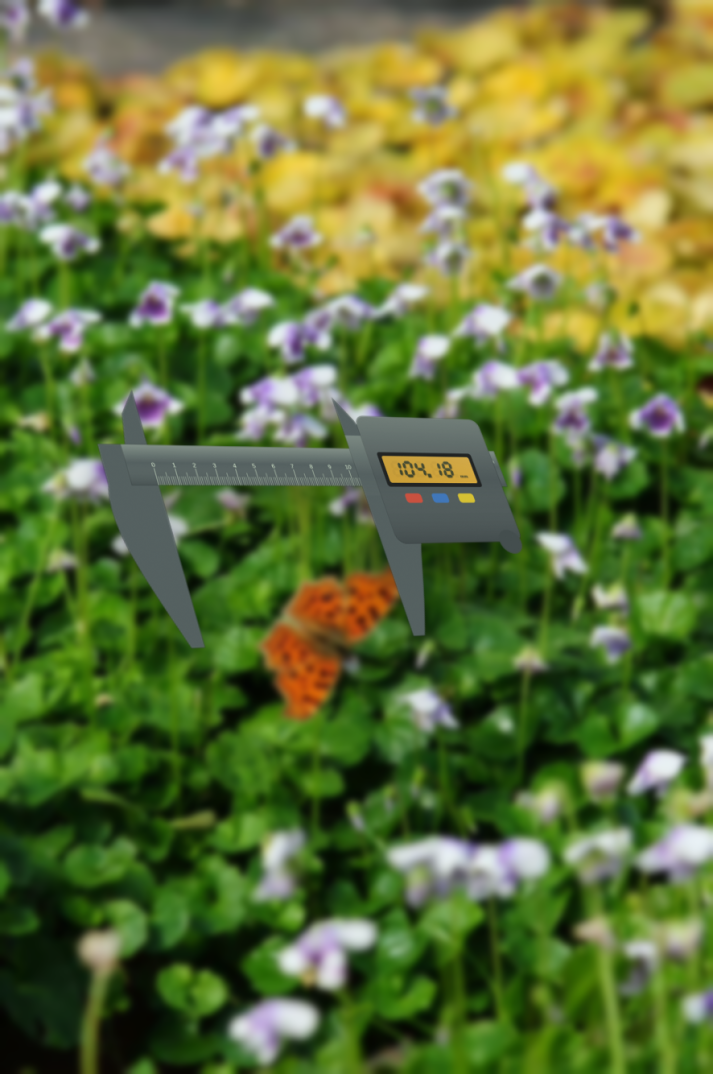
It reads value=104.18 unit=mm
